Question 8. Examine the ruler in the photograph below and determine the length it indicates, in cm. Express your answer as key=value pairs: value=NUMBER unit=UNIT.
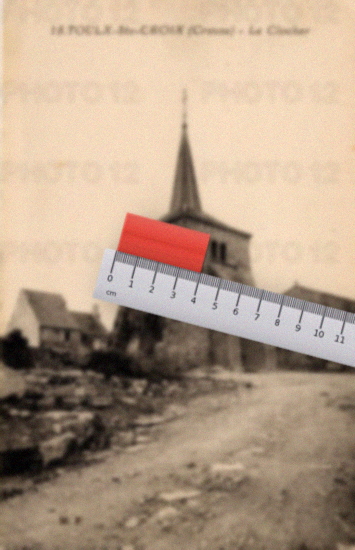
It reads value=4 unit=cm
